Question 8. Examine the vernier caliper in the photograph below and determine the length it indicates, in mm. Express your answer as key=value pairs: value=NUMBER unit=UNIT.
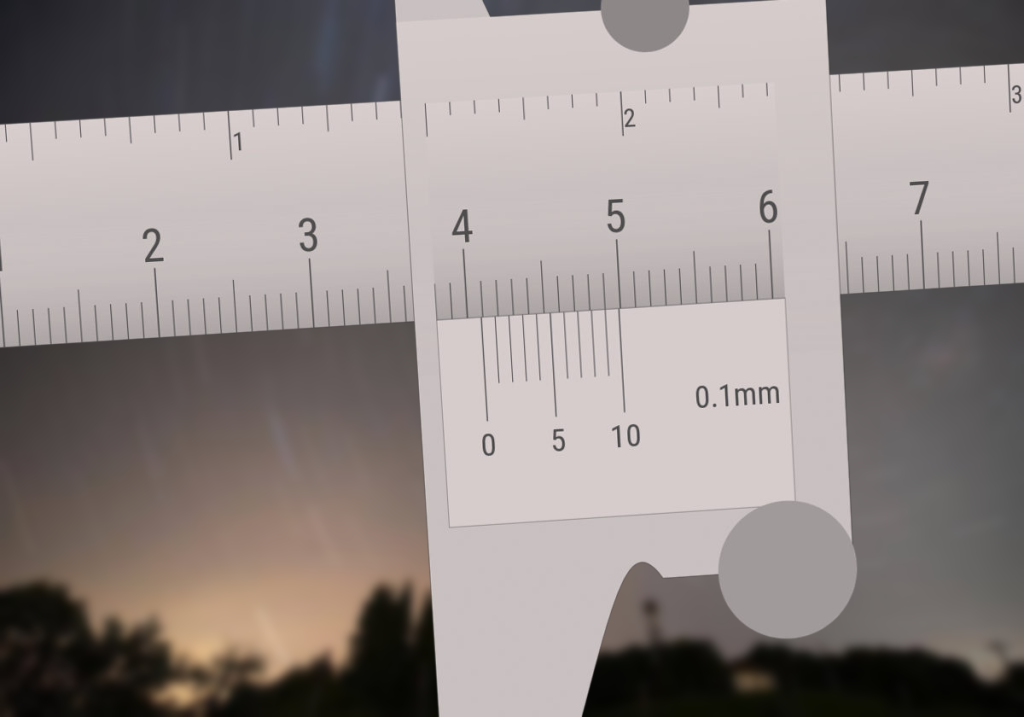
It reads value=40.9 unit=mm
